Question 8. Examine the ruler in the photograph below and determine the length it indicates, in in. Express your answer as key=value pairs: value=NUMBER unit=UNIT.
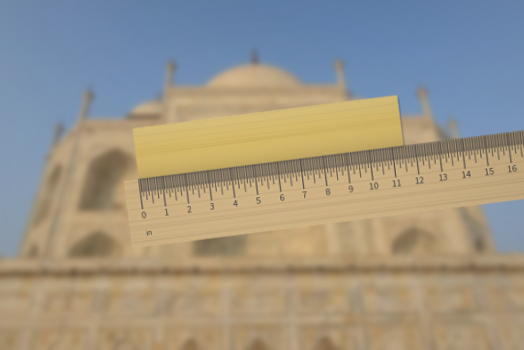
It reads value=11.5 unit=in
